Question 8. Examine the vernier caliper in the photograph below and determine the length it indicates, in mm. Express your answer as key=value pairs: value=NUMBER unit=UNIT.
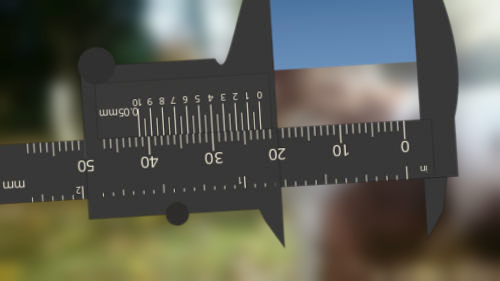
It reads value=22.4 unit=mm
